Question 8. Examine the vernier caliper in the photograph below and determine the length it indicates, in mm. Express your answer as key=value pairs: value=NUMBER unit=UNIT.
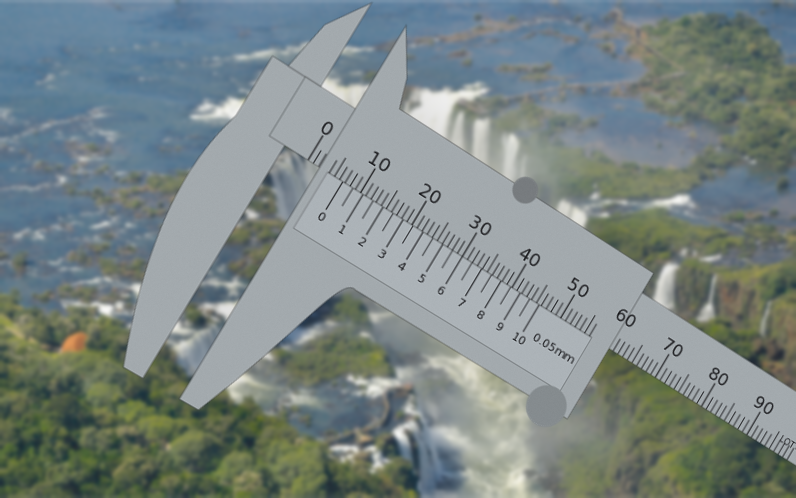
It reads value=6.6 unit=mm
